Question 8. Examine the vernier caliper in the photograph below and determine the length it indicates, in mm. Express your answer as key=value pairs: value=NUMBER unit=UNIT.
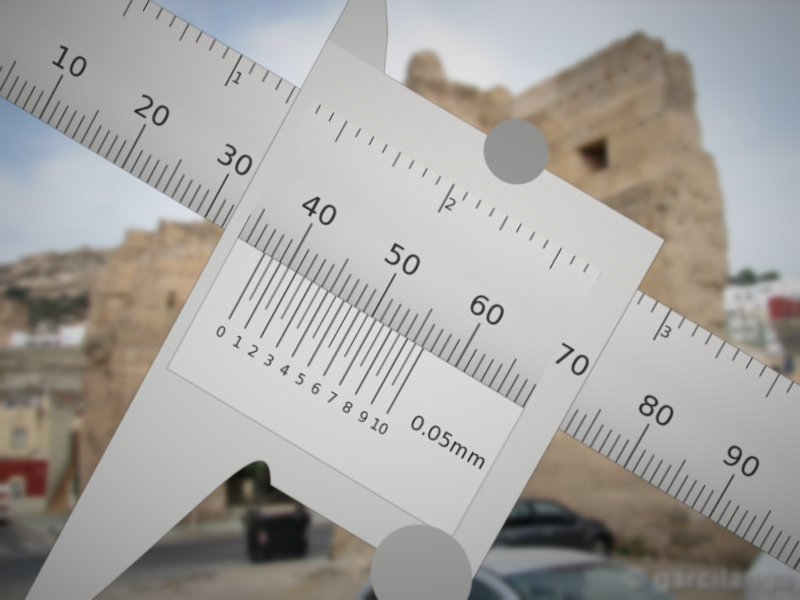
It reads value=37.2 unit=mm
